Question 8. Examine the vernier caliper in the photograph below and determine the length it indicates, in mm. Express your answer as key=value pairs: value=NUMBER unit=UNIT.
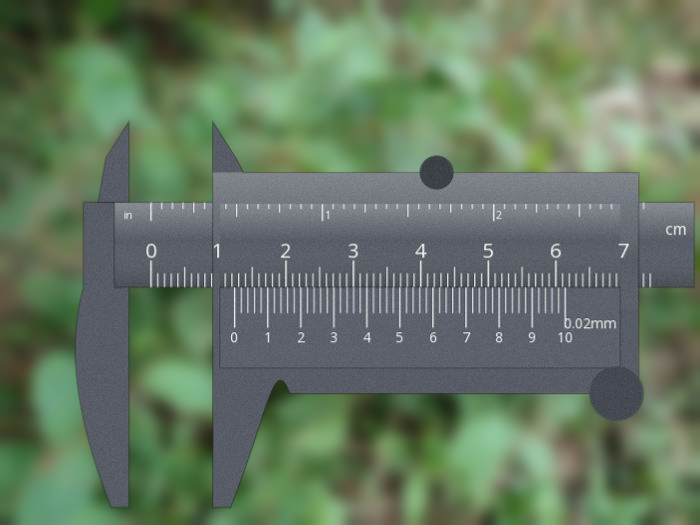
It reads value=12.4 unit=mm
